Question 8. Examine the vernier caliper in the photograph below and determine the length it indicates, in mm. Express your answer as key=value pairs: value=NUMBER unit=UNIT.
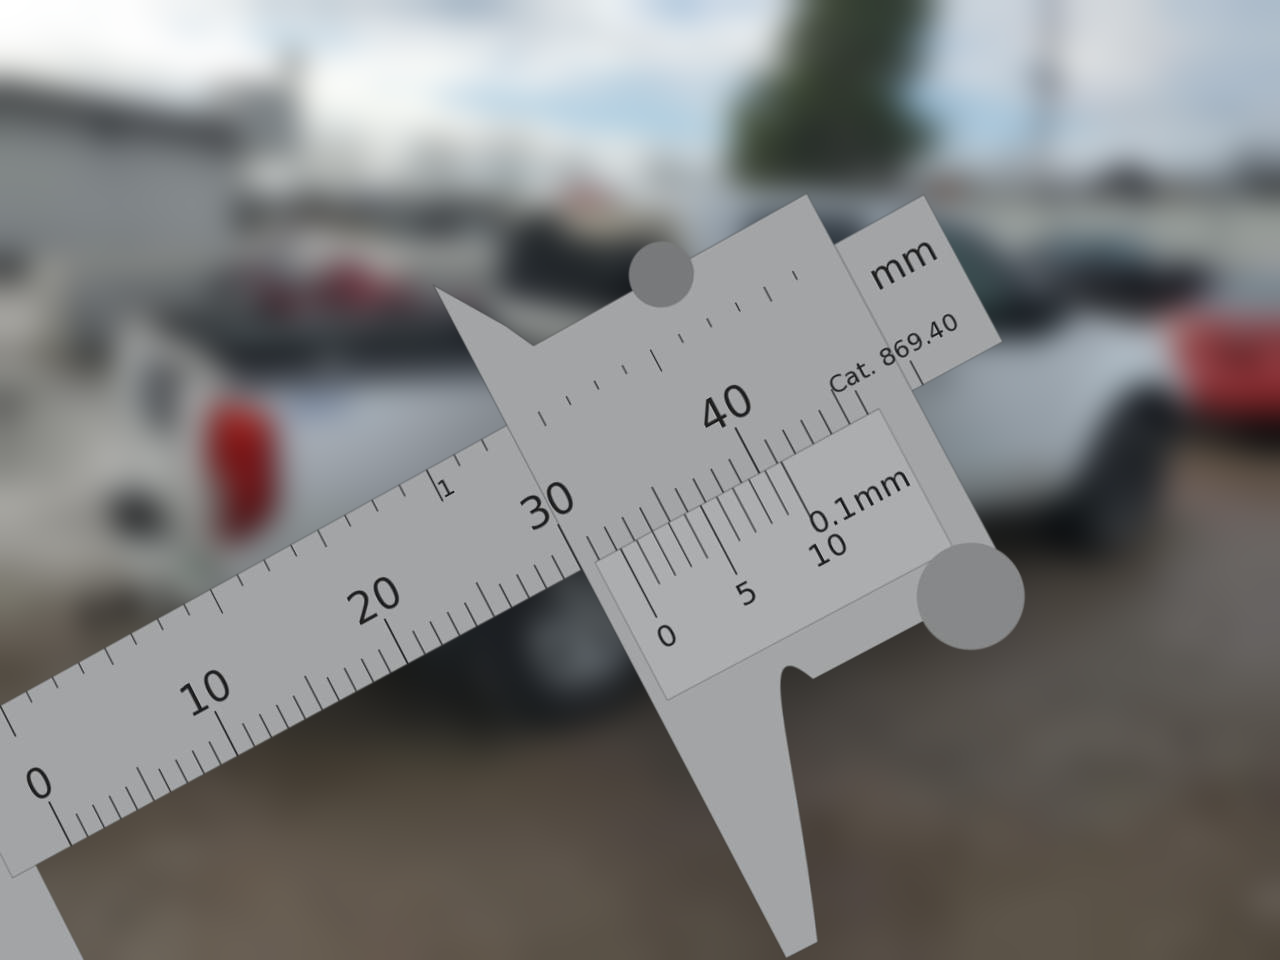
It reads value=32.2 unit=mm
